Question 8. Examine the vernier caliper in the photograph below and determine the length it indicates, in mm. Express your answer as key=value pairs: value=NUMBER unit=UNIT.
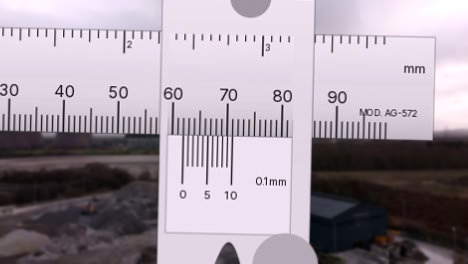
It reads value=62.0 unit=mm
